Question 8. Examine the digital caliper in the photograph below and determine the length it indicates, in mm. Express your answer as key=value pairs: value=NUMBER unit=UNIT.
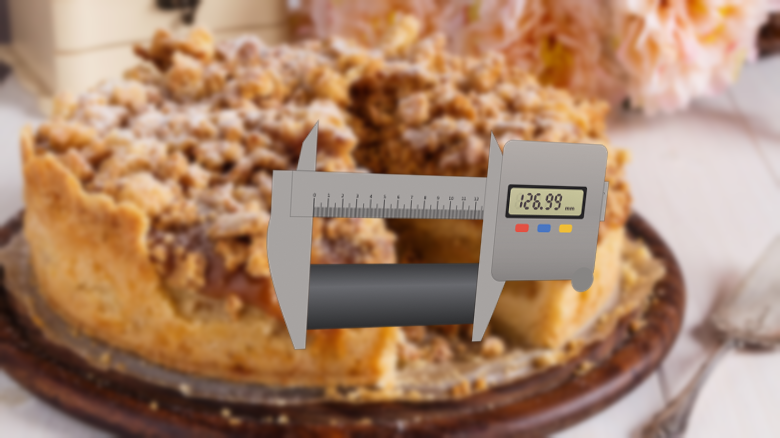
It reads value=126.99 unit=mm
